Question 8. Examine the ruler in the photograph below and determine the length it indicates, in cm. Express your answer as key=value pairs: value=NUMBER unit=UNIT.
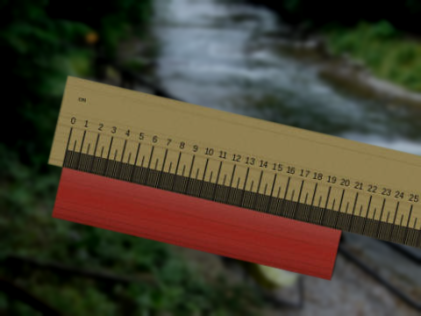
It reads value=20.5 unit=cm
